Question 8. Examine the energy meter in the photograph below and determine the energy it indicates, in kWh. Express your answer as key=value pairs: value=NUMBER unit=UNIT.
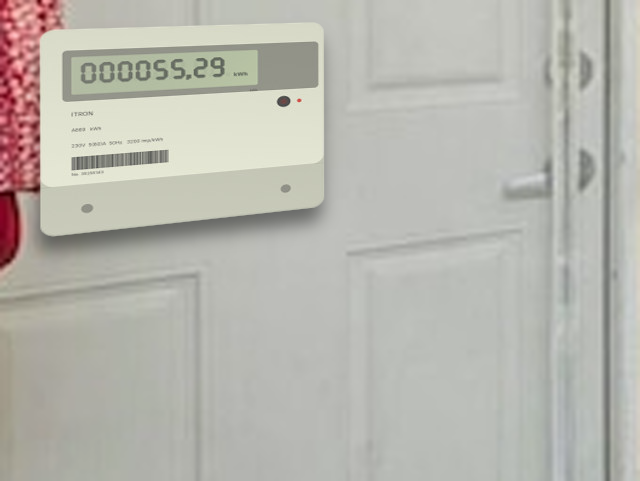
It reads value=55.29 unit=kWh
